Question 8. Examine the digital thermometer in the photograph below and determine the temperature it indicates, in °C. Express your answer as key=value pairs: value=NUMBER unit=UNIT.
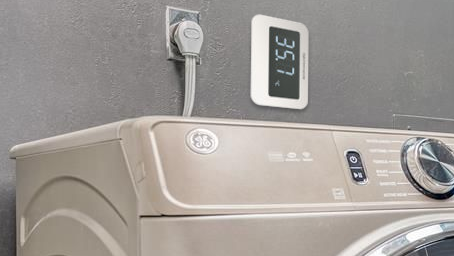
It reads value=35.7 unit=°C
